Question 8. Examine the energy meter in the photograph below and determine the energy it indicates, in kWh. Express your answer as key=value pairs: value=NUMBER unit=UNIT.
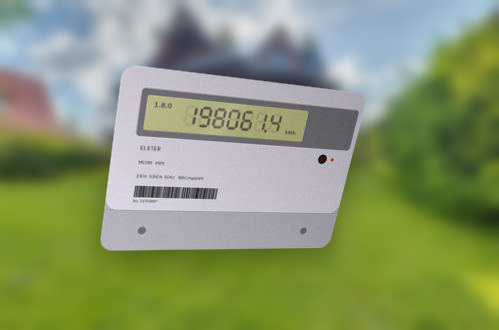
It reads value=198061.4 unit=kWh
